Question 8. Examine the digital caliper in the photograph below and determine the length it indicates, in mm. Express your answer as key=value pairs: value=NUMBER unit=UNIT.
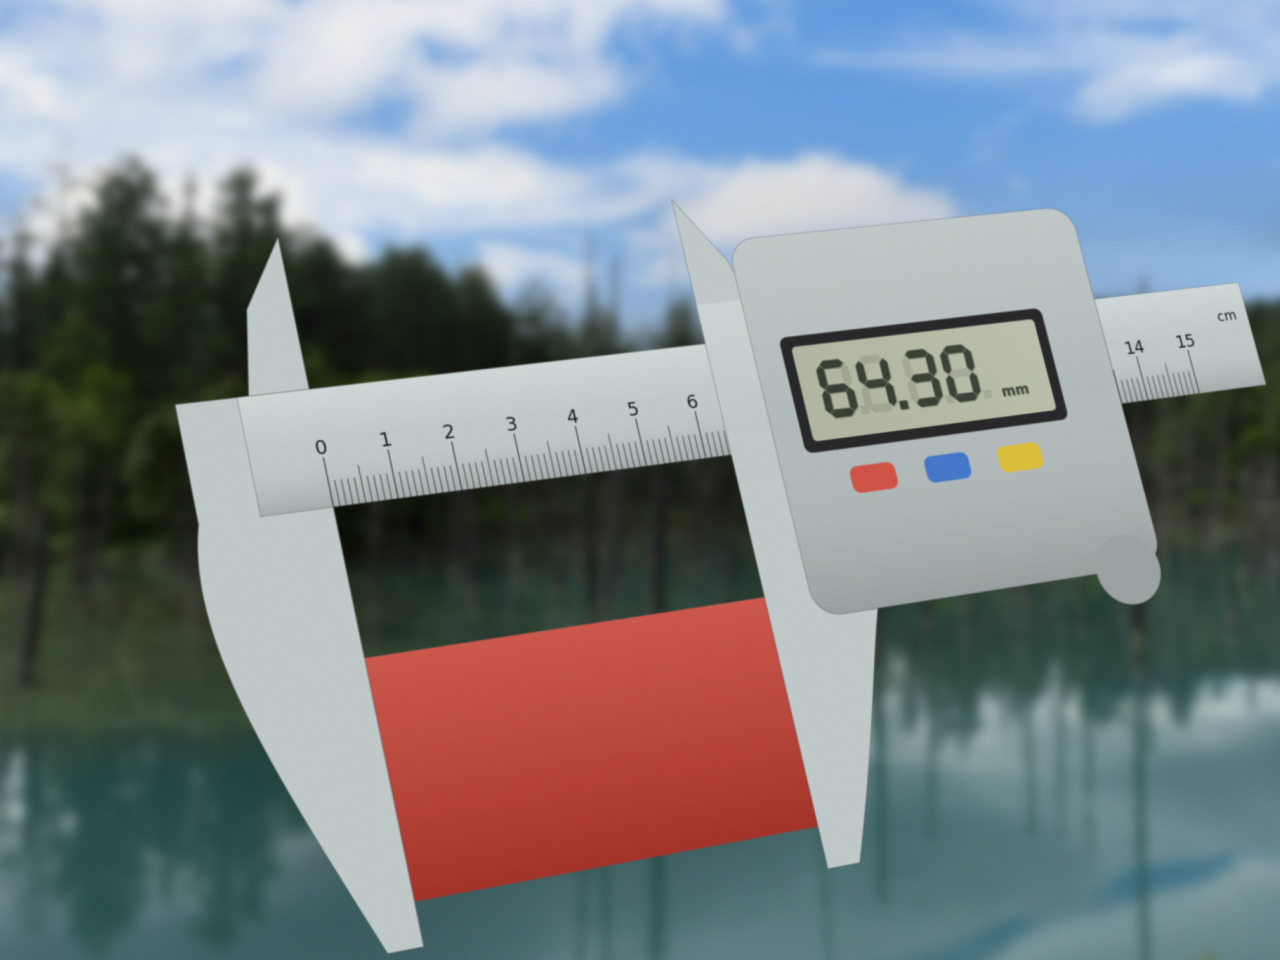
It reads value=64.30 unit=mm
